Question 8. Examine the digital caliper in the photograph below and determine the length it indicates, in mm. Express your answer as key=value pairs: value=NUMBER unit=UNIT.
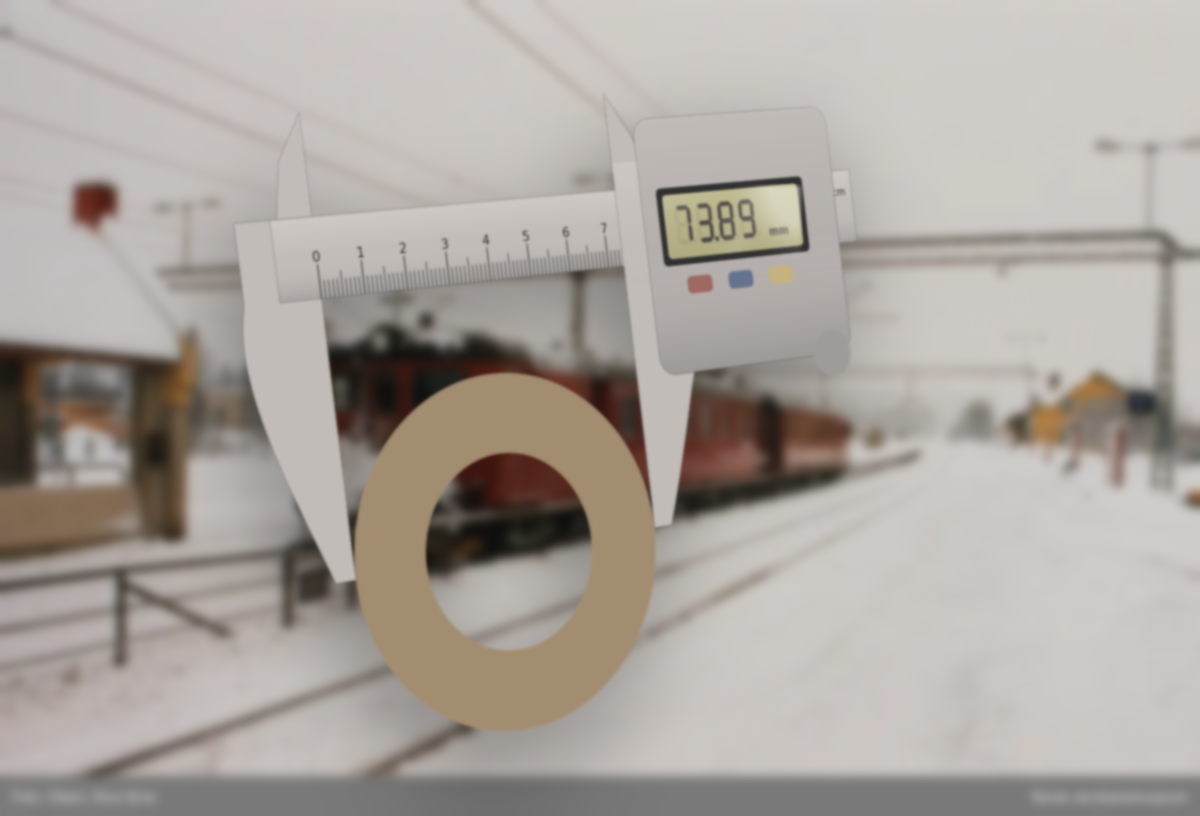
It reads value=73.89 unit=mm
